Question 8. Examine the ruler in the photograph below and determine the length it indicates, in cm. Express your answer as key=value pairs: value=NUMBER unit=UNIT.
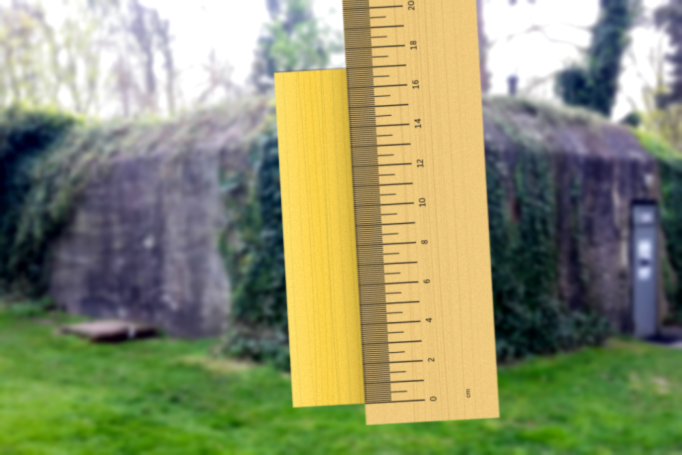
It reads value=17 unit=cm
